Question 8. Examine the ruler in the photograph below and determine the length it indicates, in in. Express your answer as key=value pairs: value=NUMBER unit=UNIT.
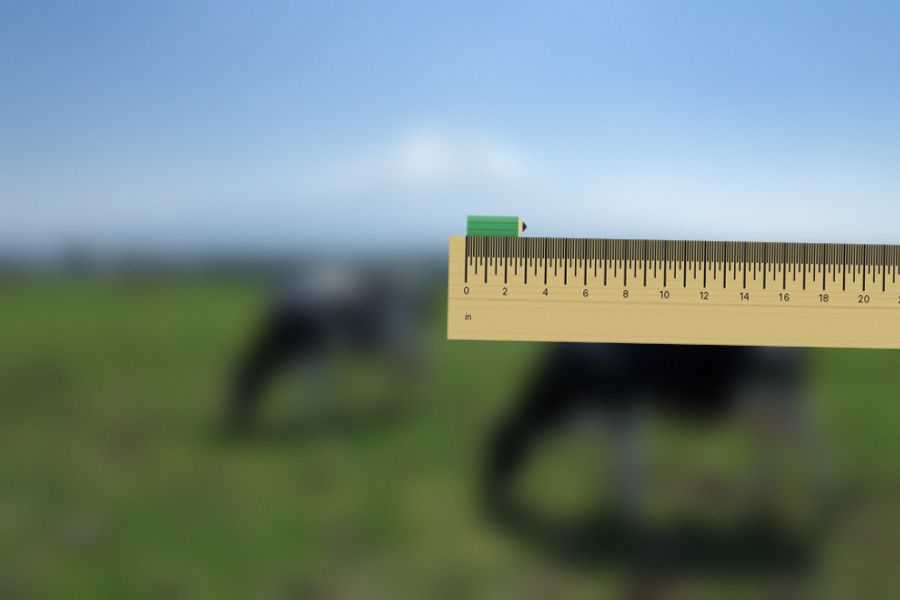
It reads value=3 unit=in
